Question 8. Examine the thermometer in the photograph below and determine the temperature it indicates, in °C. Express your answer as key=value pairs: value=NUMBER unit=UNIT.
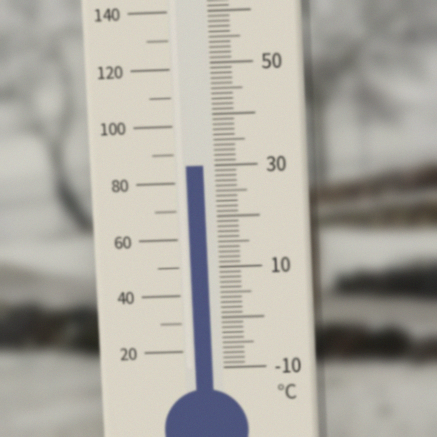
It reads value=30 unit=°C
